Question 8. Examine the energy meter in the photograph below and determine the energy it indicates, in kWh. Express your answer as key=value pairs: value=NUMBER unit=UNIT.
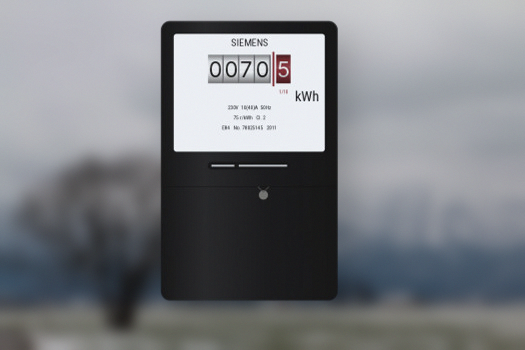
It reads value=70.5 unit=kWh
